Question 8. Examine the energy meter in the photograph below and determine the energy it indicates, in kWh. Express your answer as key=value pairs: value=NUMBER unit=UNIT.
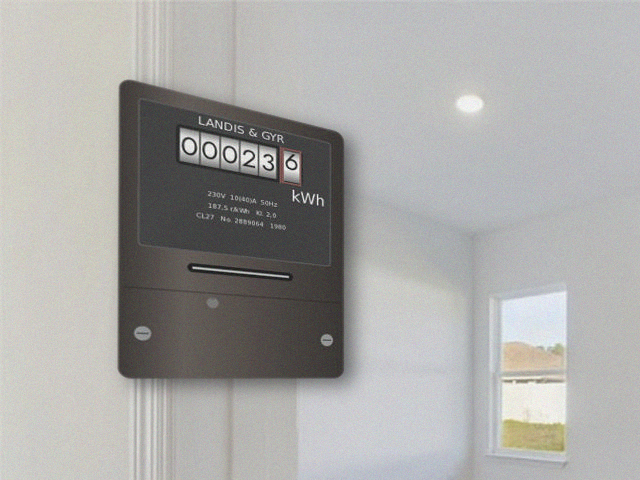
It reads value=23.6 unit=kWh
